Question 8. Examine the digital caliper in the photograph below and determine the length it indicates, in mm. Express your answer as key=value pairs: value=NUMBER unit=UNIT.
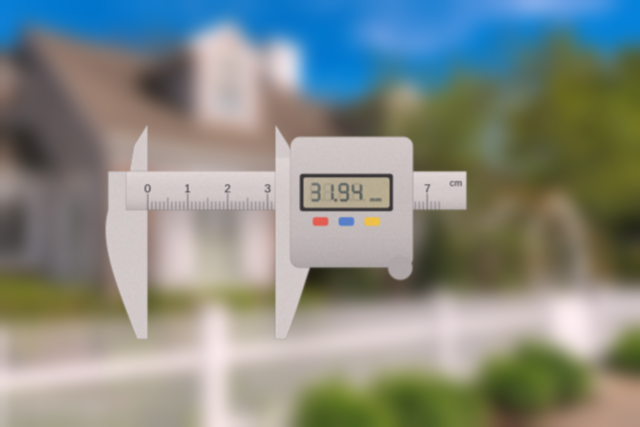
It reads value=31.94 unit=mm
